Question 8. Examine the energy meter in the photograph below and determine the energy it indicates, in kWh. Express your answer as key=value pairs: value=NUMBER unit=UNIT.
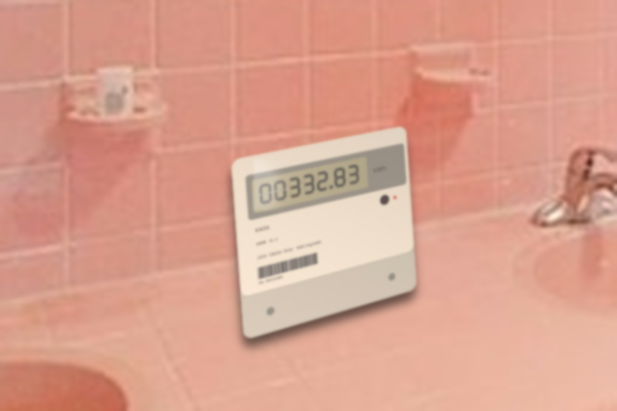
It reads value=332.83 unit=kWh
